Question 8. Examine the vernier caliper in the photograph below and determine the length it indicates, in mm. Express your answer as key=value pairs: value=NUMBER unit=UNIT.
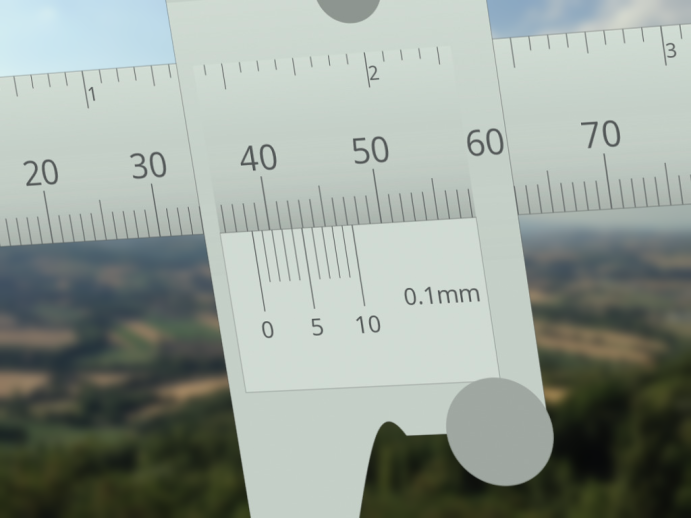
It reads value=38.4 unit=mm
